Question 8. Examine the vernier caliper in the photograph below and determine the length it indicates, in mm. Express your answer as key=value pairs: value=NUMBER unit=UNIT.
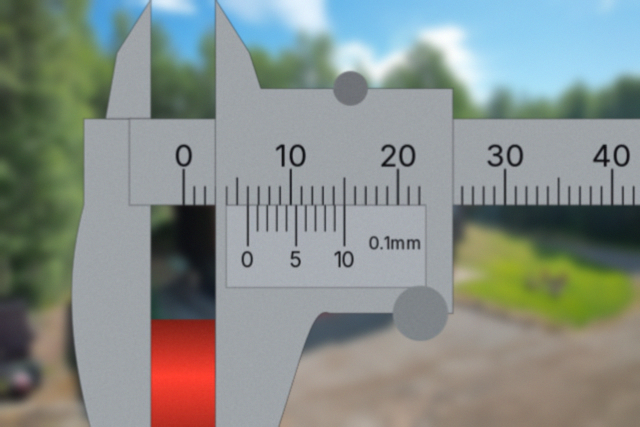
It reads value=6.0 unit=mm
